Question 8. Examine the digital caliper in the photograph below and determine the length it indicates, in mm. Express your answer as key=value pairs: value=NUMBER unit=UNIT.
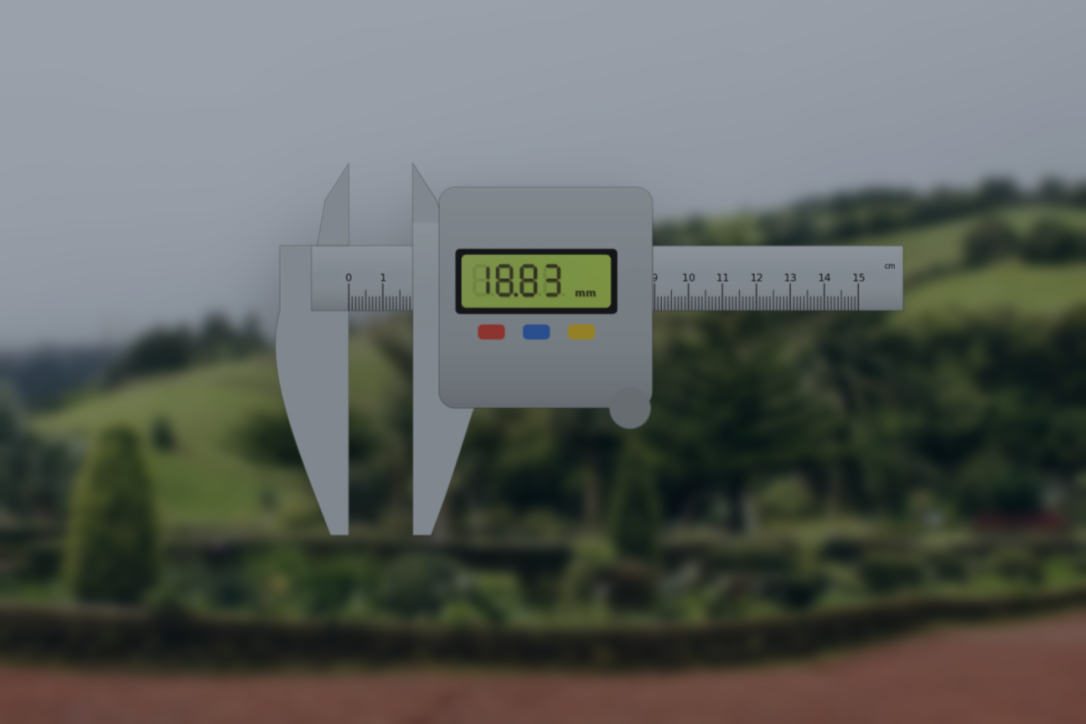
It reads value=18.83 unit=mm
